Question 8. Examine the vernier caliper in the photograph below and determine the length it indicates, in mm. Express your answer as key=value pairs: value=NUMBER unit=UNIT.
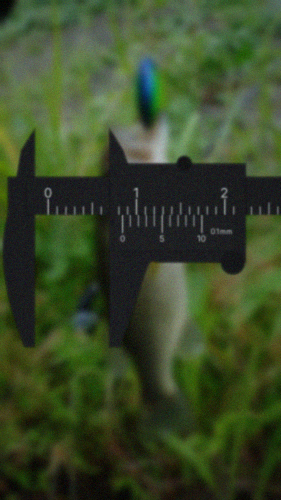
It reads value=8.4 unit=mm
